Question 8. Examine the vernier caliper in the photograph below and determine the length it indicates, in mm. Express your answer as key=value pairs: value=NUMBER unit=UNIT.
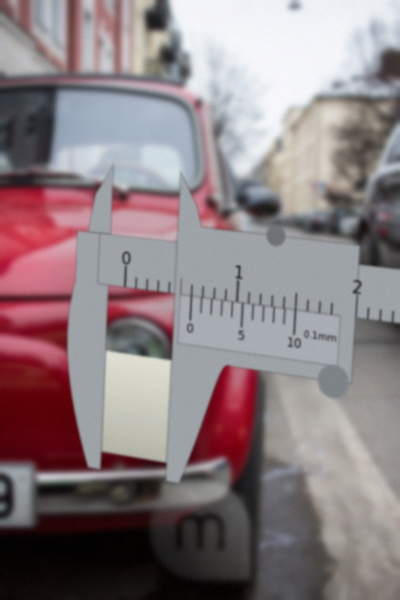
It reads value=6.0 unit=mm
